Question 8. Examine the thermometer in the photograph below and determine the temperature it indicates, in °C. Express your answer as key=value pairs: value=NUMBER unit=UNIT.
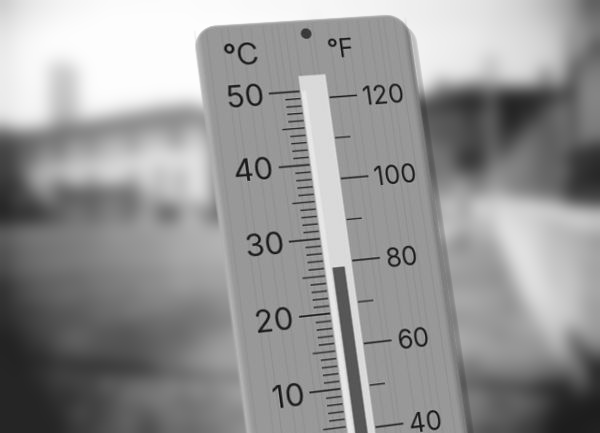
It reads value=26 unit=°C
